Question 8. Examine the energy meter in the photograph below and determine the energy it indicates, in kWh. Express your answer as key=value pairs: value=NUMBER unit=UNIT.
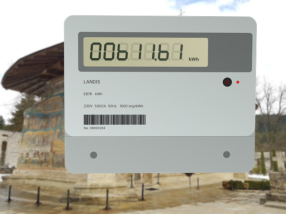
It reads value=611.61 unit=kWh
